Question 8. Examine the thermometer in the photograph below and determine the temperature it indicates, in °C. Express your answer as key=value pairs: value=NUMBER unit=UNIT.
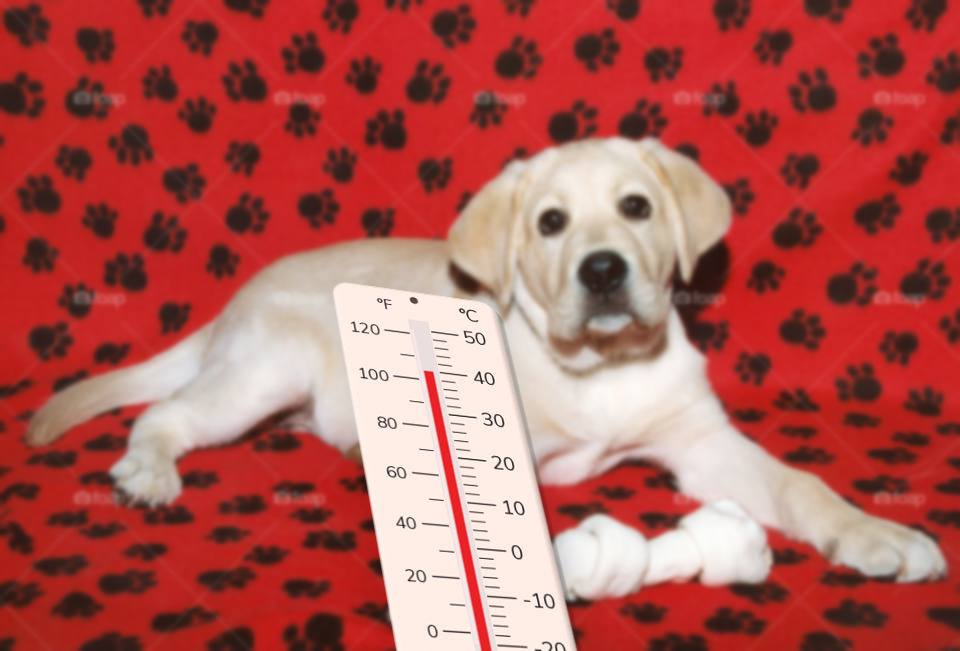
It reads value=40 unit=°C
